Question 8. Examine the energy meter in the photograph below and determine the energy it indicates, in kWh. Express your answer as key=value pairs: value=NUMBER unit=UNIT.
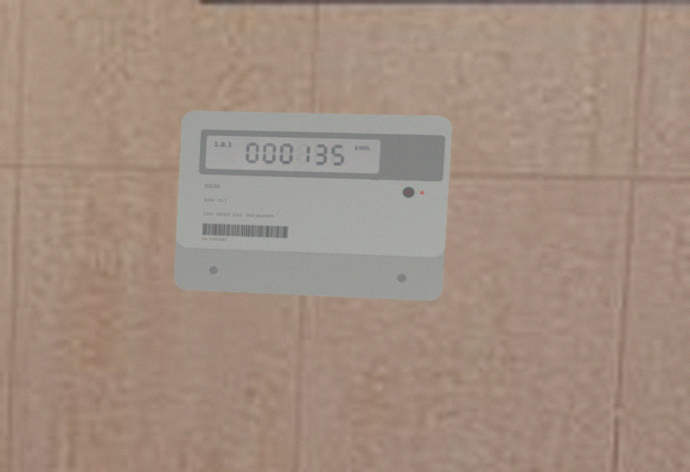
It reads value=135 unit=kWh
